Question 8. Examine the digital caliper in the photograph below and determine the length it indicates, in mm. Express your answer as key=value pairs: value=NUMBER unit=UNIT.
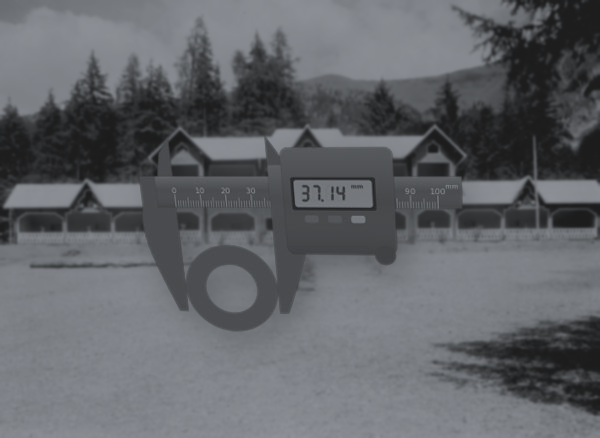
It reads value=37.14 unit=mm
